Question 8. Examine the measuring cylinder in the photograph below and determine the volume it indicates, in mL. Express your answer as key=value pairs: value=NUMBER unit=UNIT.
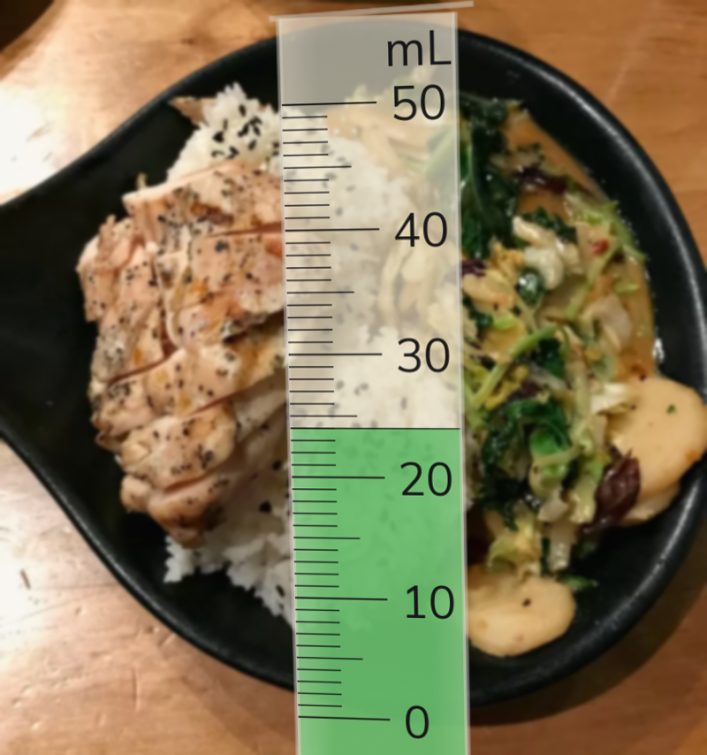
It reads value=24 unit=mL
